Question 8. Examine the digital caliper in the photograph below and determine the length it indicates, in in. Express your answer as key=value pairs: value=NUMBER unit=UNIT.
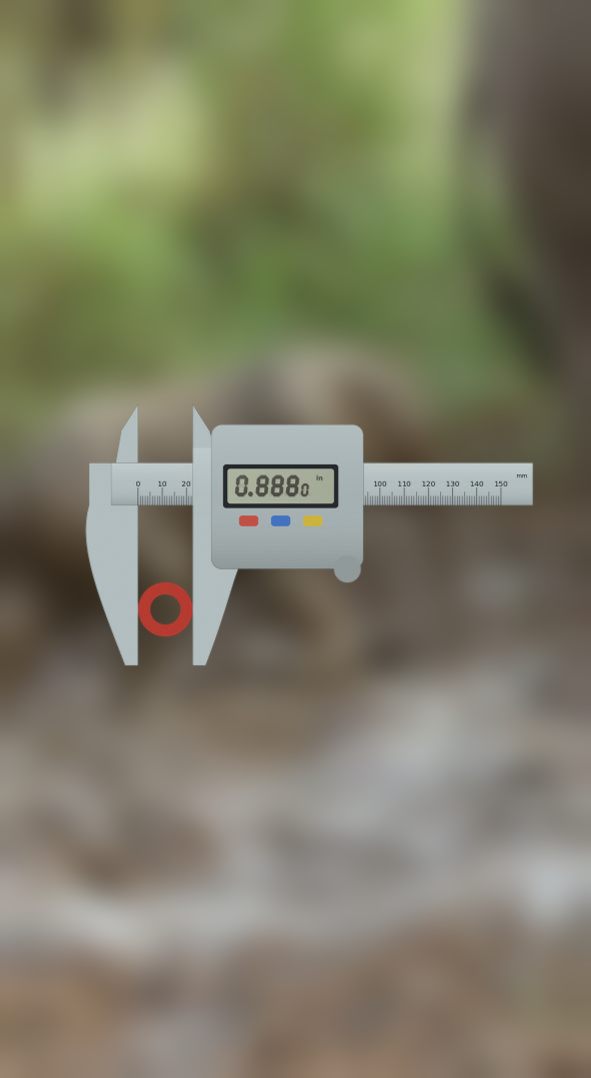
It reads value=0.8880 unit=in
